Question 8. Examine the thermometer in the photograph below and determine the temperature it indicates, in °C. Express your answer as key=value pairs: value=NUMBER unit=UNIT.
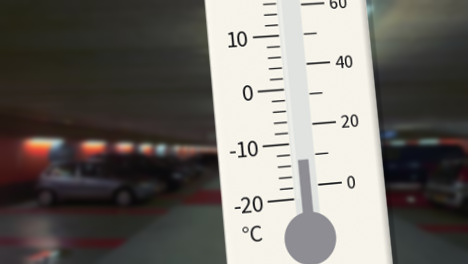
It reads value=-13 unit=°C
